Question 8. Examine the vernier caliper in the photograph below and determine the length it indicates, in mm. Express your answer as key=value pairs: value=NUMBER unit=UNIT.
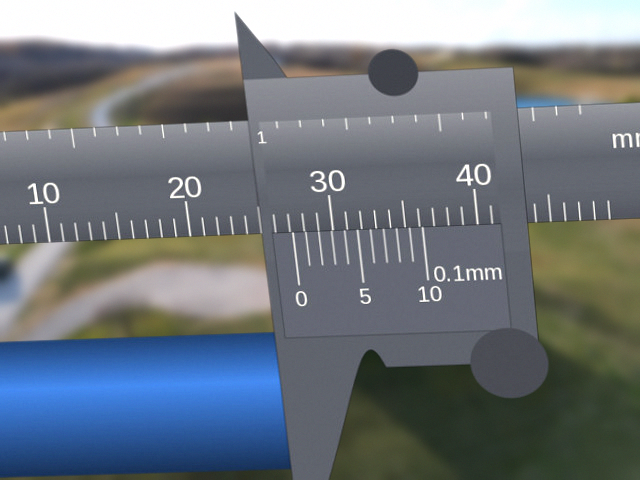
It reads value=27.2 unit=mm
